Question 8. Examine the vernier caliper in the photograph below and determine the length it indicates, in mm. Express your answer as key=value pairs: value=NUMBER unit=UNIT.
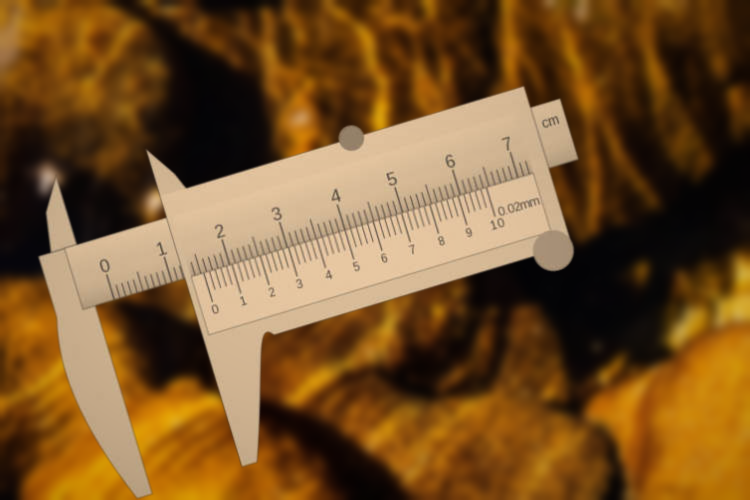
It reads value=15.5 unit=mm
